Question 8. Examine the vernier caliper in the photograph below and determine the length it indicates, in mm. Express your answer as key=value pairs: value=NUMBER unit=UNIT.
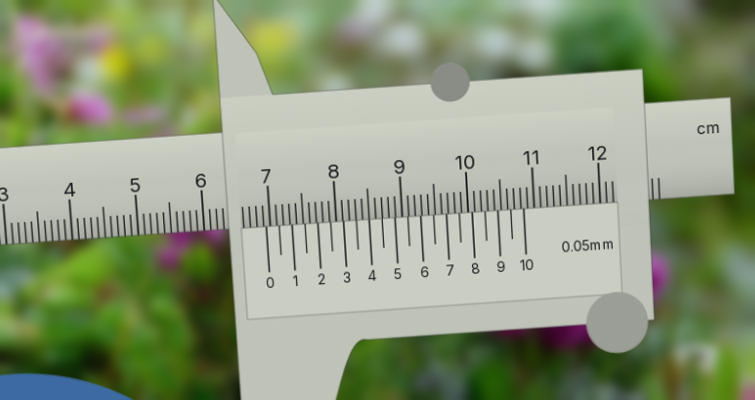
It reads value=69.4 unit=mm
